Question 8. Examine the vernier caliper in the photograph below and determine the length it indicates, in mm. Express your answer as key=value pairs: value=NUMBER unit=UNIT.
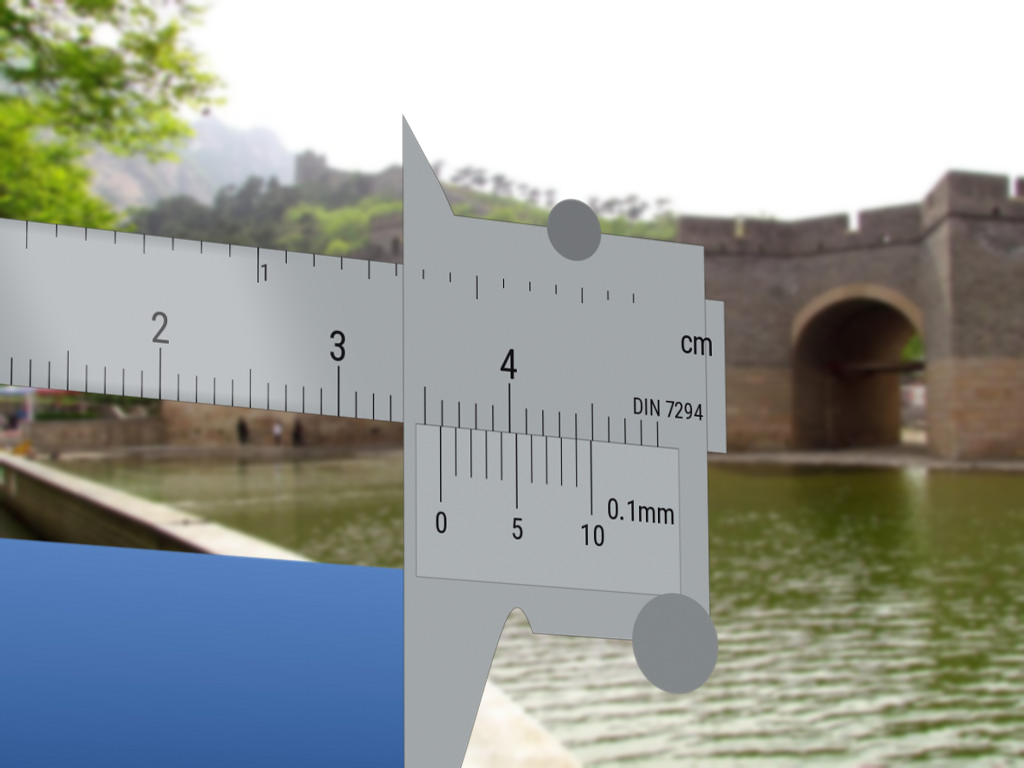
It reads value=35.9 unit=mm
